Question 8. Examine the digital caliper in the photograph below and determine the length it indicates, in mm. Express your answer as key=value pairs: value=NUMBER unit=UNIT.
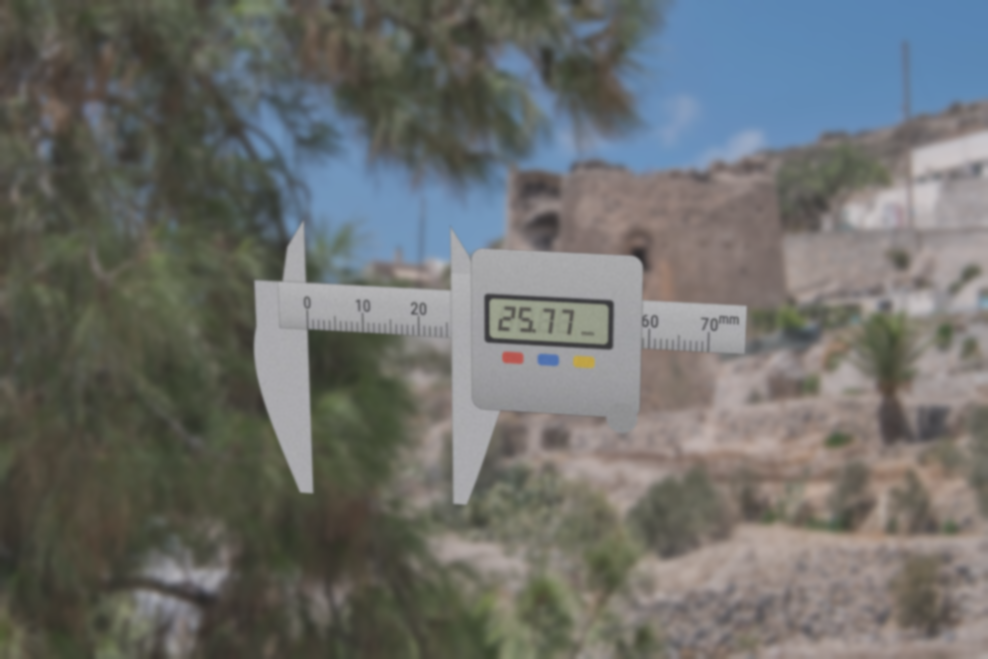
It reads value=25.77 unit=mm
